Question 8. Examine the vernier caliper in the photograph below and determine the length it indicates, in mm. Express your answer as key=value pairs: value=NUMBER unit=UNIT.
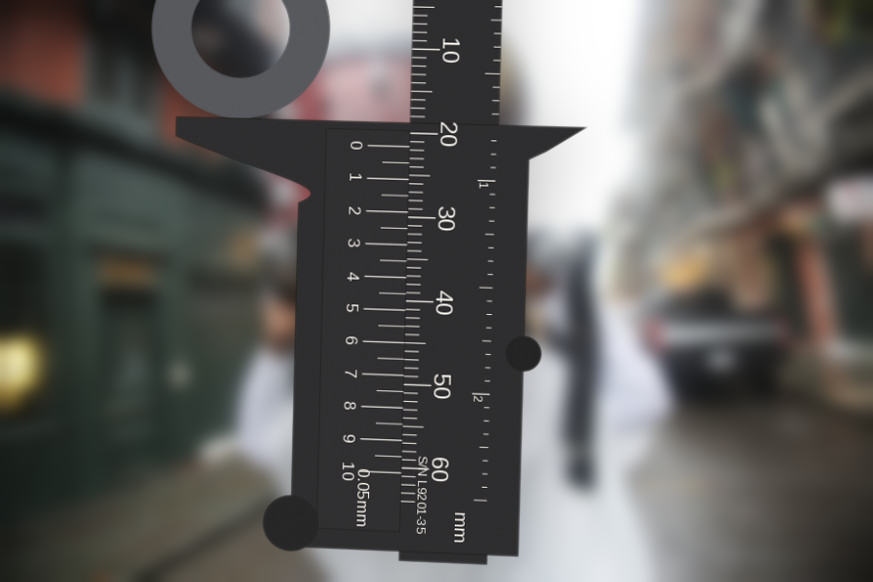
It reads value=21.6 unit=mm
